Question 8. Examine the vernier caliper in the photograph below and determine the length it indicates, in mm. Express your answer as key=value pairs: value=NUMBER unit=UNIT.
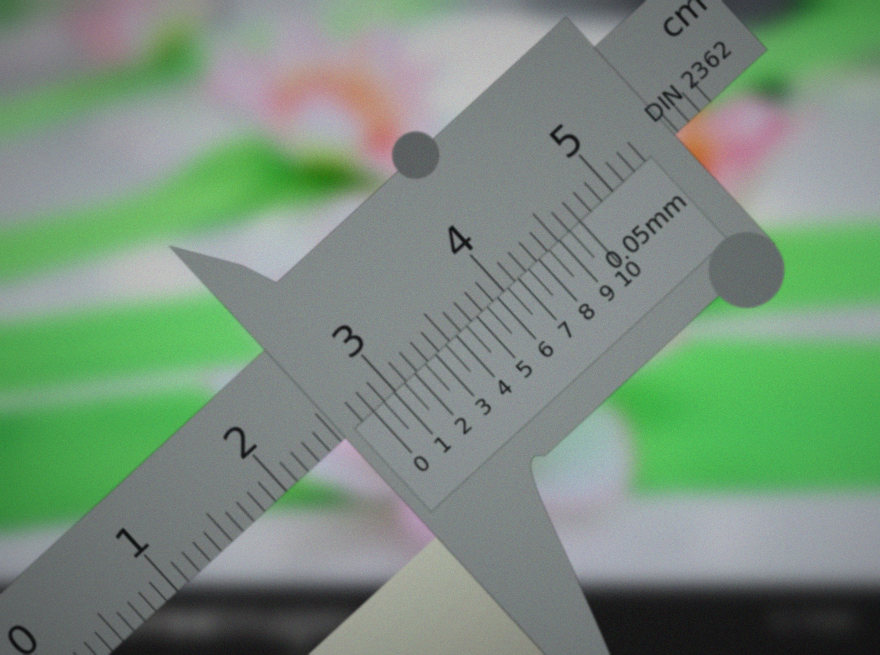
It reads value=28.0 unit=mm
